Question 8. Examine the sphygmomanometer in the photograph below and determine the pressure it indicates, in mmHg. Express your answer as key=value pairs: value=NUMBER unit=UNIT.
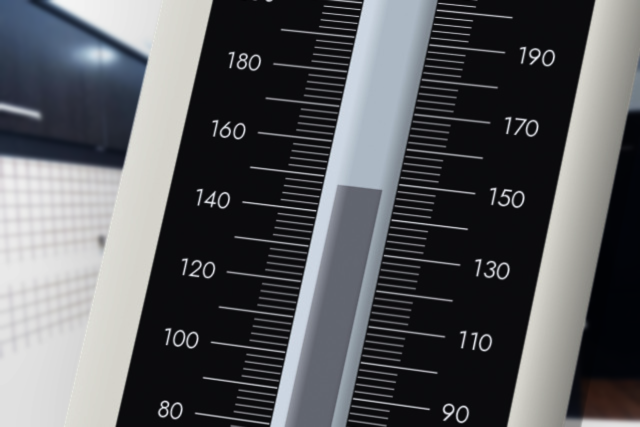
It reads value=148 unit=mmHg
